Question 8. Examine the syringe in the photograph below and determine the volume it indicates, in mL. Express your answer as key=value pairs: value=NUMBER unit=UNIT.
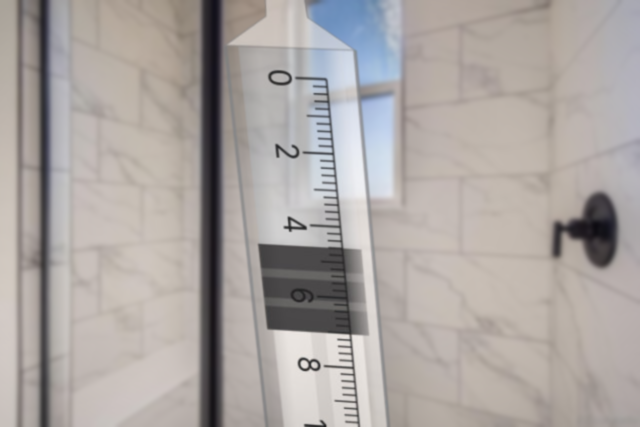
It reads value=4.6 unit=mL
